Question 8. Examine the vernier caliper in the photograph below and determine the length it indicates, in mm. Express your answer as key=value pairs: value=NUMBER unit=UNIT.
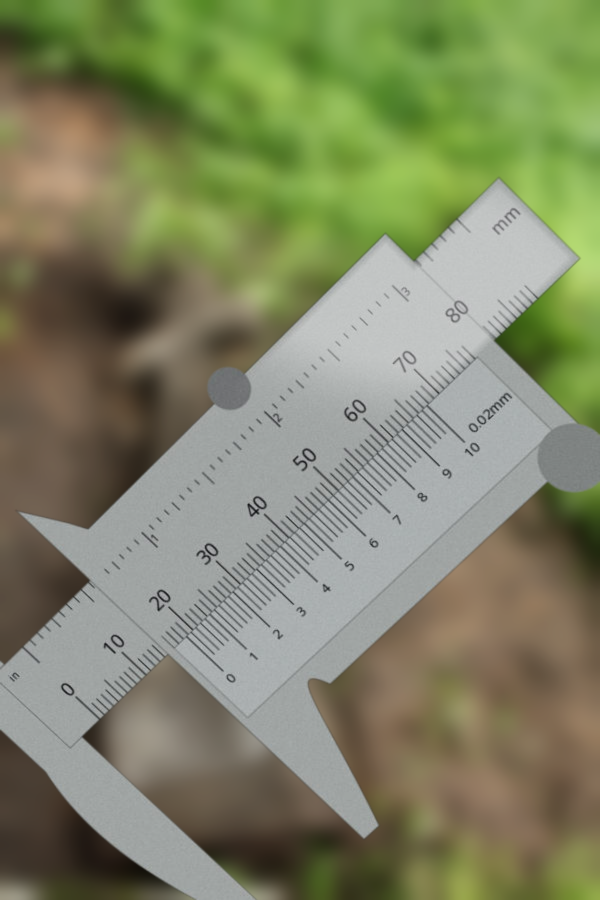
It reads value=18.6 unit=mm
